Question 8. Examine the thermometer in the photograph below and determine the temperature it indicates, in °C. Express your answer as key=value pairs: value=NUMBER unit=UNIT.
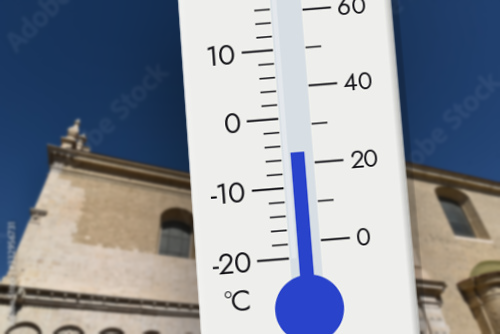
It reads value=-5 unit=°C
